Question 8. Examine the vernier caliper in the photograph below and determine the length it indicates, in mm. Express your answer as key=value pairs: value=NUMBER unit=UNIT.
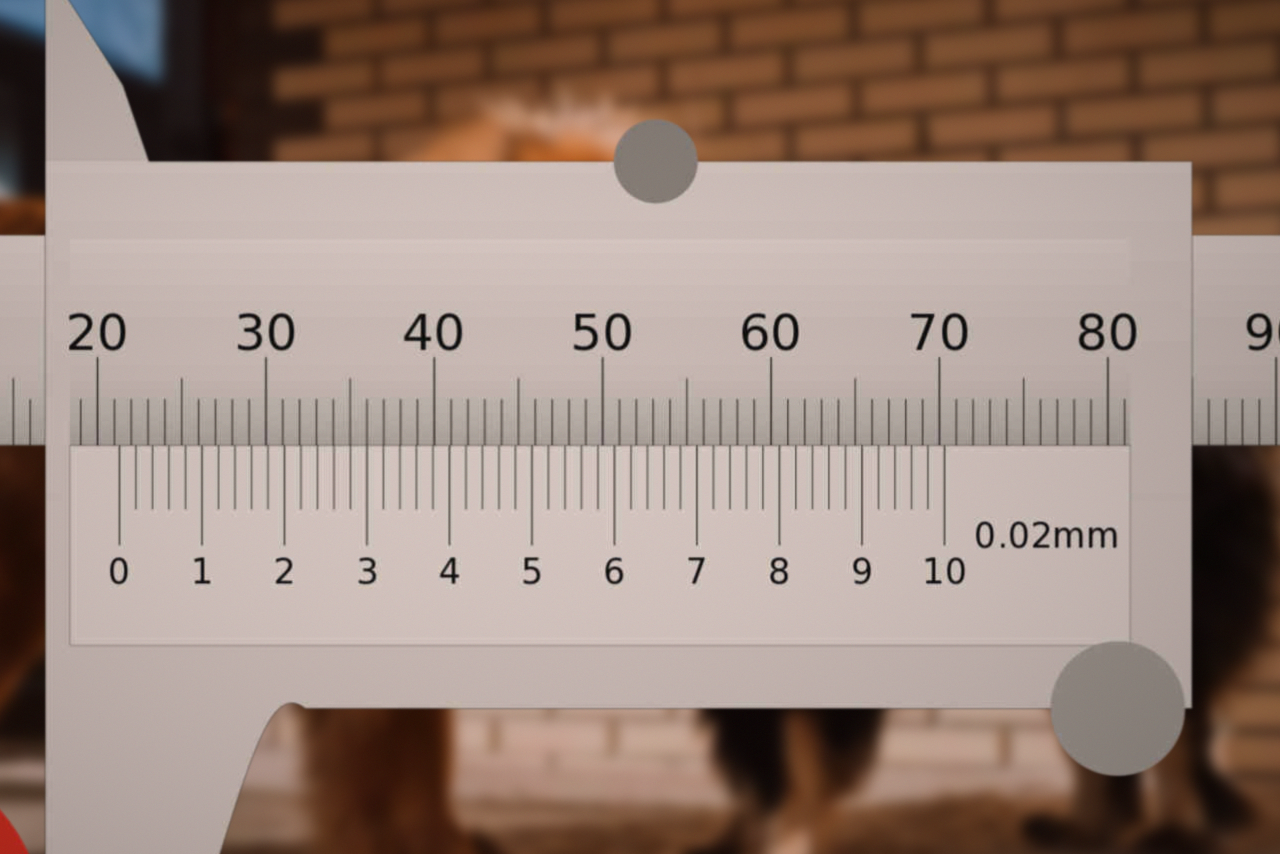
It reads value=21.3 unit=mm
